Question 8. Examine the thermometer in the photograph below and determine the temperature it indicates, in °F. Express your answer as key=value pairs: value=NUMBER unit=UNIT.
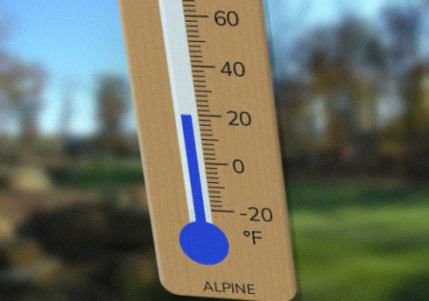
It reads value=20 unit=°F
